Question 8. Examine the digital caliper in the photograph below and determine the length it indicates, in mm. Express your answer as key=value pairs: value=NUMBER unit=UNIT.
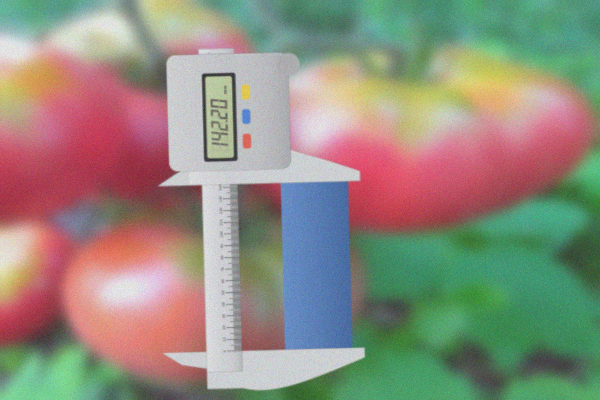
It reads value=142.20 unit=mm
